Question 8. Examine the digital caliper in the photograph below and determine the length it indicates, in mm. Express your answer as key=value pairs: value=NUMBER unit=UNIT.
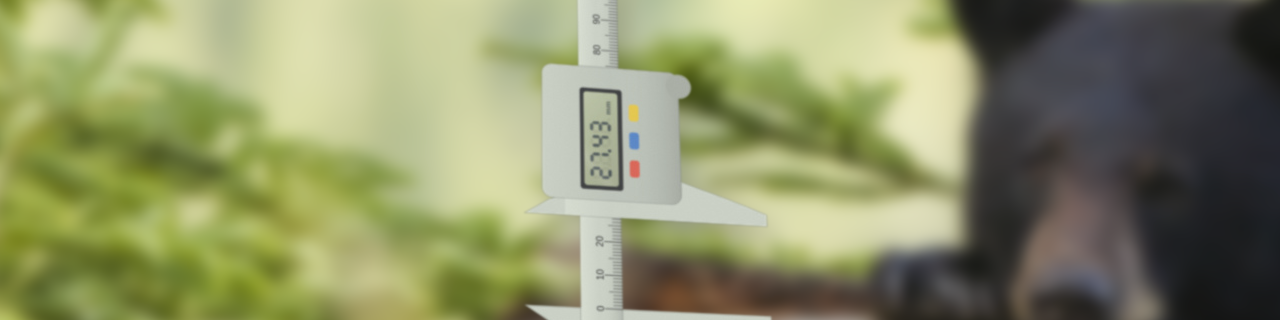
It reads value=27.43 unit=mm
